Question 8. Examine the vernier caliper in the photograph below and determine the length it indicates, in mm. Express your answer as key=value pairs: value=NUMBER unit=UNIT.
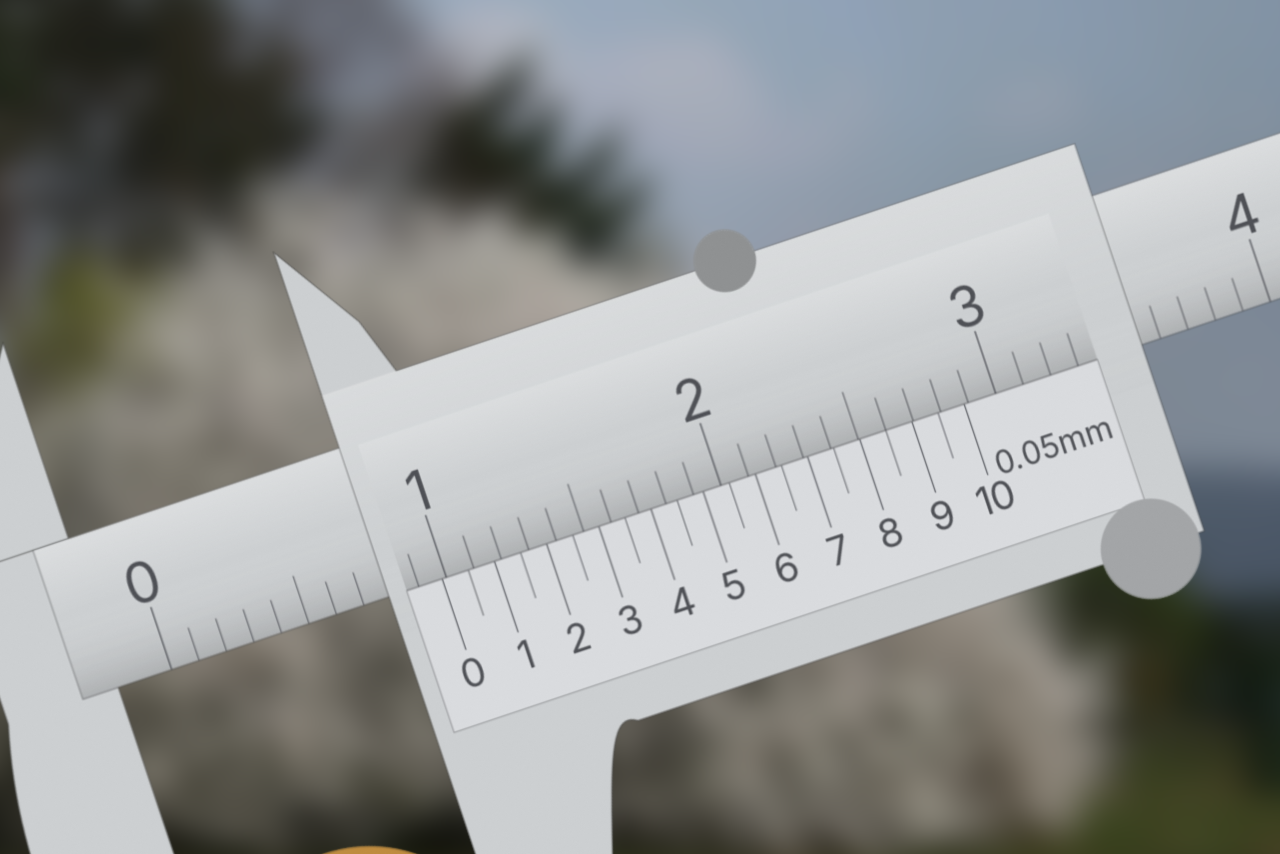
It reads value=9.85 unit=mm
